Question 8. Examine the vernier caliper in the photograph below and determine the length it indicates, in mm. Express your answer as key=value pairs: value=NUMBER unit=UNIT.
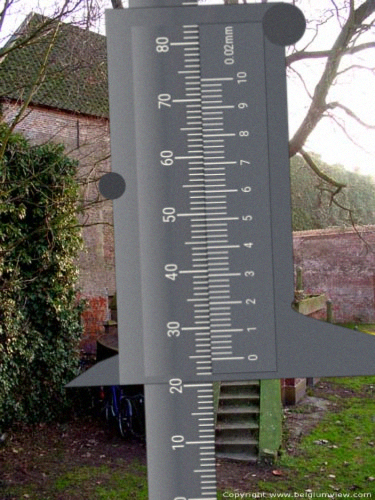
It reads value=24.5 unit=mm
